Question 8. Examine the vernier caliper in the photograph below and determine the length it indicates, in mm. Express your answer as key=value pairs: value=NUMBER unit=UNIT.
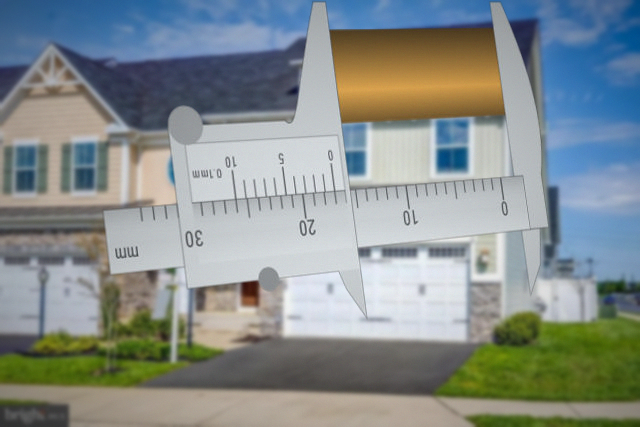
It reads value=17.0 unit=mm
